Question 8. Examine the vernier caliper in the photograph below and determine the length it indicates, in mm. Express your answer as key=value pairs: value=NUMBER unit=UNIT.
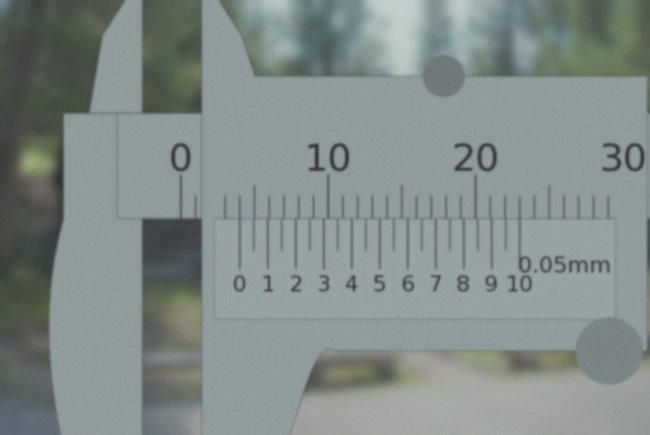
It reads value=4.0 unit=mm
